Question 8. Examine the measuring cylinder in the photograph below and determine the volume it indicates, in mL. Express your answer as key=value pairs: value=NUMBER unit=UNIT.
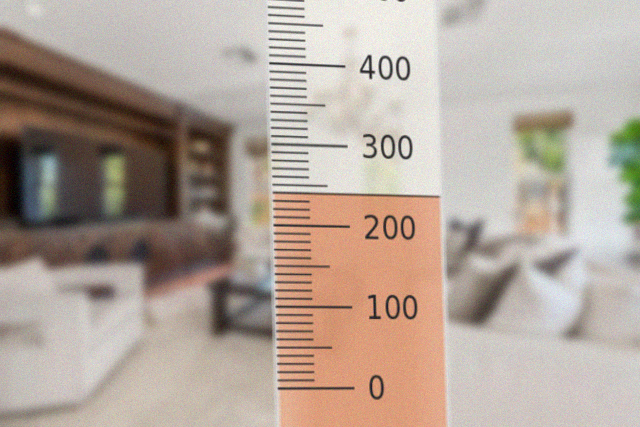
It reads value=240 unit=mL
